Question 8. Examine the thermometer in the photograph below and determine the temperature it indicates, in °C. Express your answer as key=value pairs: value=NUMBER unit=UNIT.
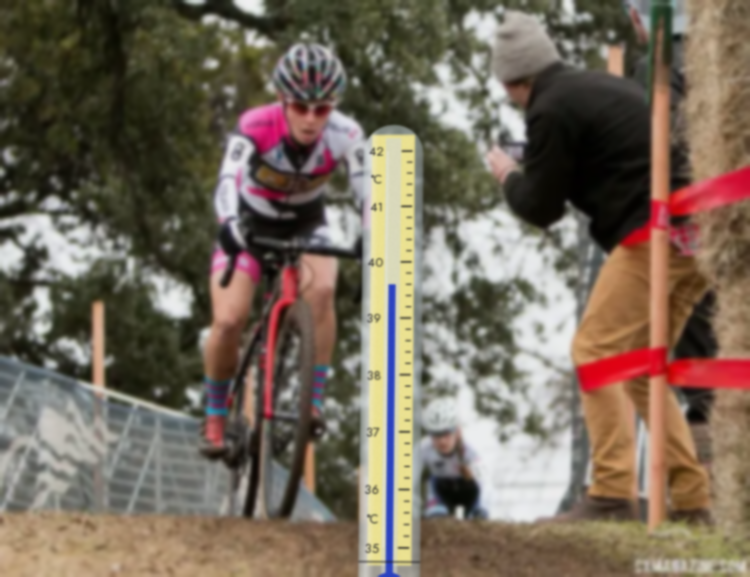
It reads value=39.6 unit=°C
